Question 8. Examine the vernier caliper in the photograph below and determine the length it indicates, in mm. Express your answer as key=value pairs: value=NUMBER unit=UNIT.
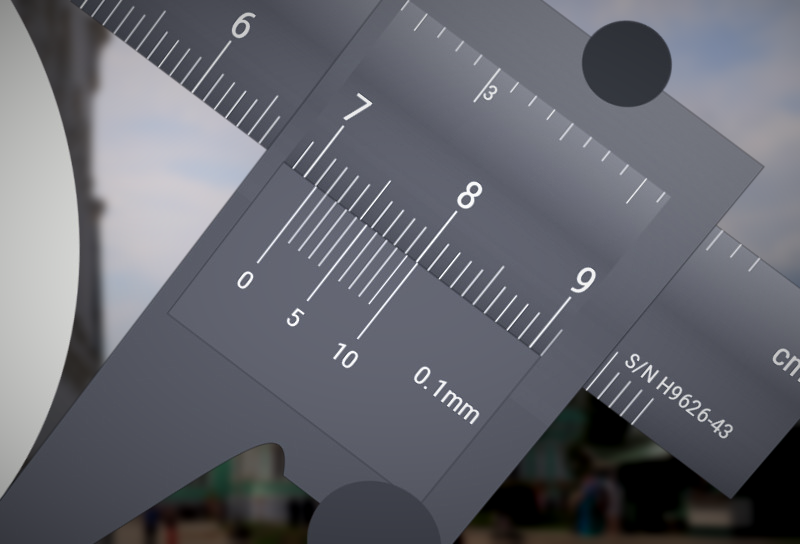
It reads value=71.1 unit=mm
